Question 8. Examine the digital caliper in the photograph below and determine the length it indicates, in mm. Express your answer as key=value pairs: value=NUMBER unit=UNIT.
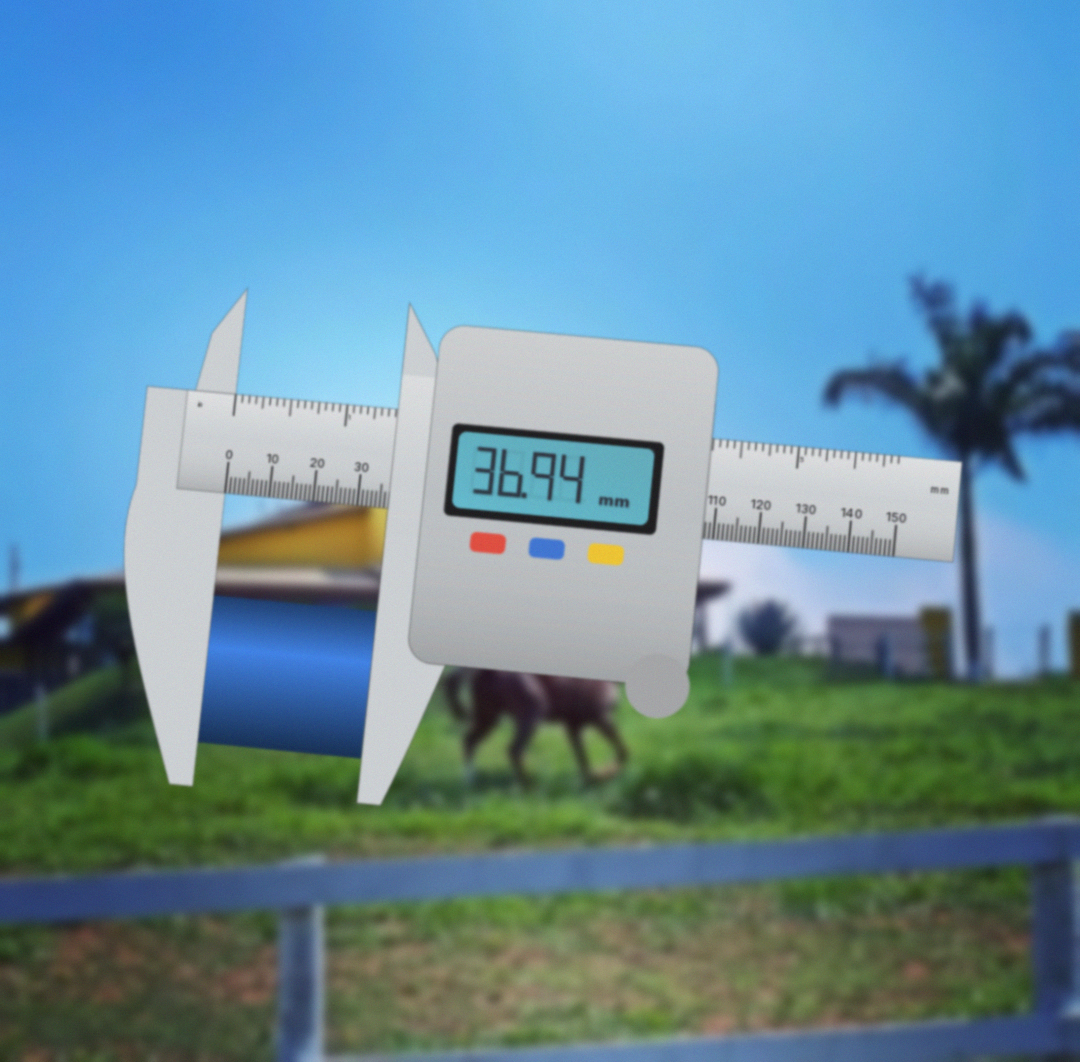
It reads value=36.94 unit=mm
